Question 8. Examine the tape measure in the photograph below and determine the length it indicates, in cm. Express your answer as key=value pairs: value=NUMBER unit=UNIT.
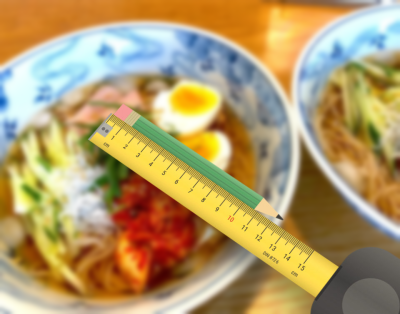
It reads value=12.5 unit=cm
